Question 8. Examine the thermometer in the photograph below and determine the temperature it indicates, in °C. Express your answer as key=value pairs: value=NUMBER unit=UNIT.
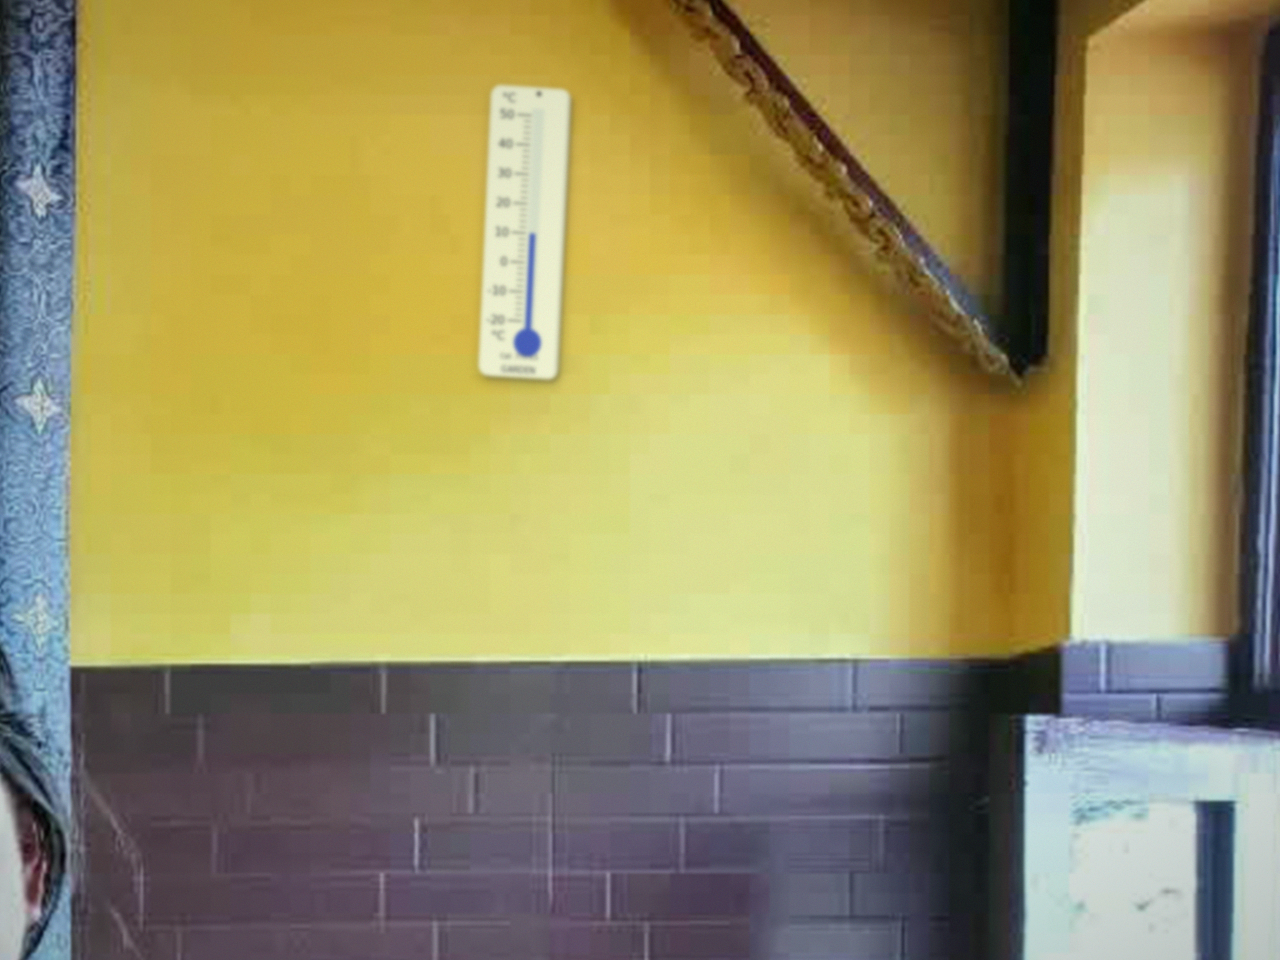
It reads value=10 unit=°C
